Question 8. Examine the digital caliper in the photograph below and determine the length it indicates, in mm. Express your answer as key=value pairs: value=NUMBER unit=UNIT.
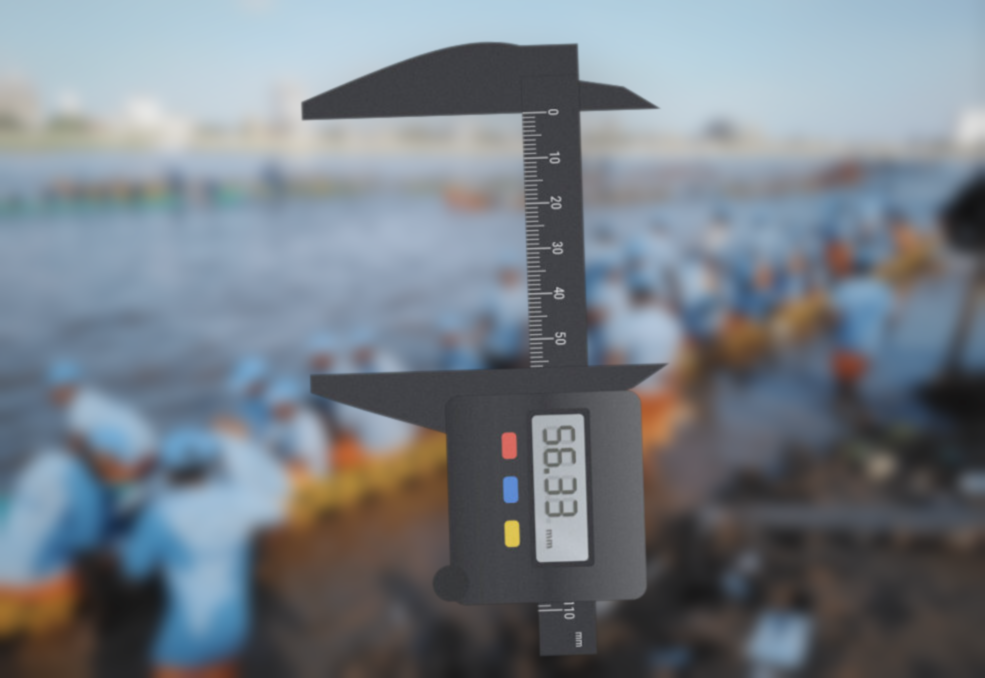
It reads value=56.33 unit=mm
